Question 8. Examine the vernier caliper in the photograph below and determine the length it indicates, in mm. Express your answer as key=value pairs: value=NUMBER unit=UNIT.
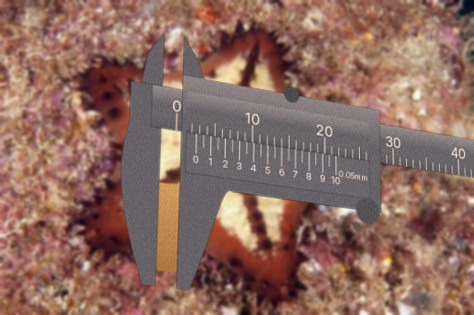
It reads value=2.6 unit=mm
